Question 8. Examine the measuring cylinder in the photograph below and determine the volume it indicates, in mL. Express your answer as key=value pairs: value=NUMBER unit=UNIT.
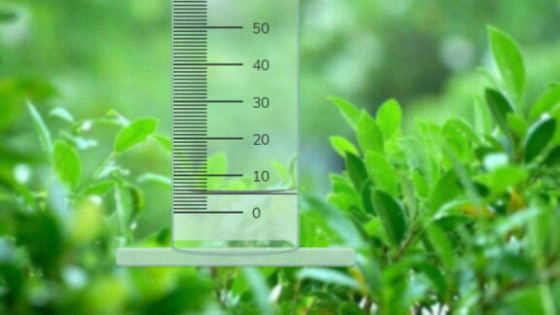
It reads value=5 unit=mL
